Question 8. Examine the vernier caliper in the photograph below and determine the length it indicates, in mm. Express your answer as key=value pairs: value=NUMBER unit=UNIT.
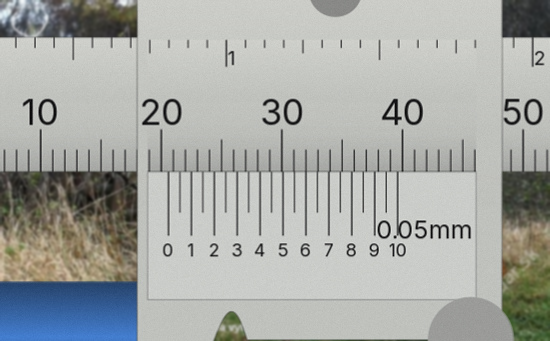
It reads value=20.6 unit=mm
